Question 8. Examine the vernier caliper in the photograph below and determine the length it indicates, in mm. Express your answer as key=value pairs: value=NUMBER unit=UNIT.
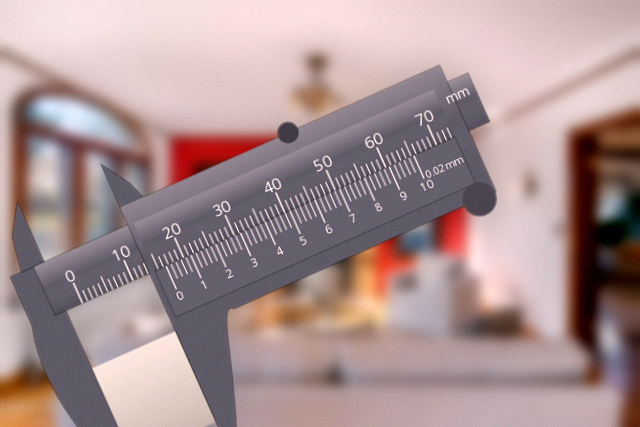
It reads value=16.5 unit=mm
